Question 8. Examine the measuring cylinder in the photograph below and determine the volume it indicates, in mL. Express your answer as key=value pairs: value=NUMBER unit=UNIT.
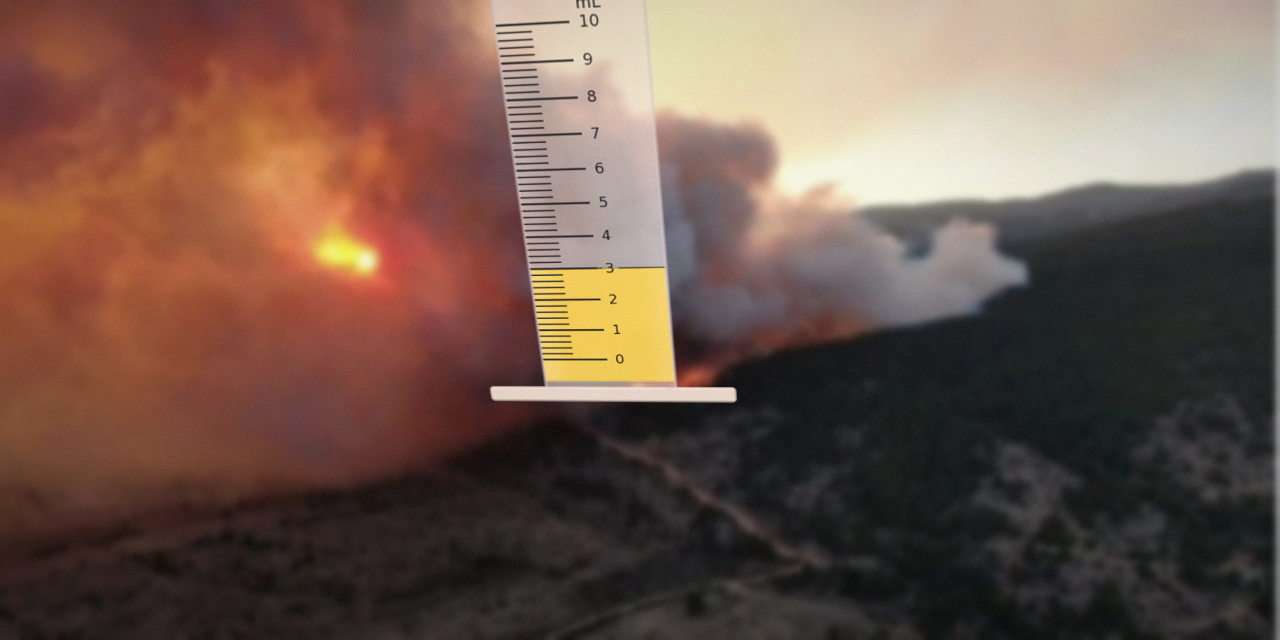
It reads value=3 unit=mL
